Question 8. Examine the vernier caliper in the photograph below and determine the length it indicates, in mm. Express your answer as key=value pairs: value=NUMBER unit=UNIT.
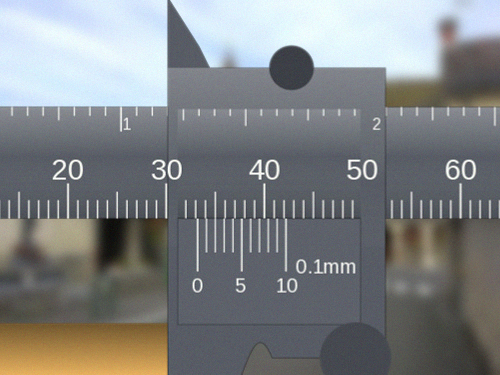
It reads value=33.2 unit=mm
